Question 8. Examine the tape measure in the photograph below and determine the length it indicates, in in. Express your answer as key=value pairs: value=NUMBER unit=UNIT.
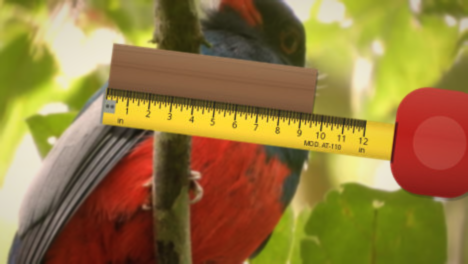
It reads value=9.5 unit=in
